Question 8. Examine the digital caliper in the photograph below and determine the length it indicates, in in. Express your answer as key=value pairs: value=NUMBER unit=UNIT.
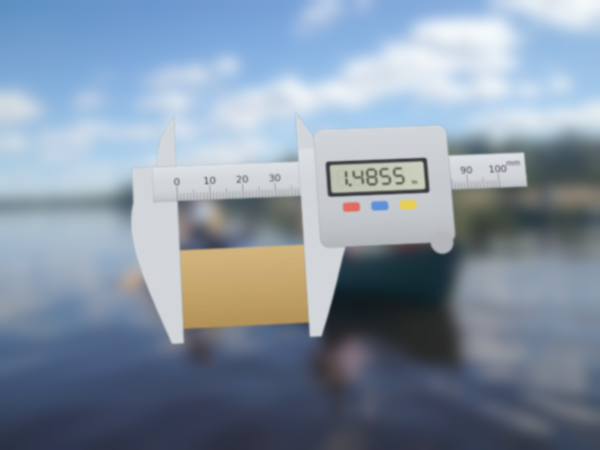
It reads value=1.4855 unit=in
